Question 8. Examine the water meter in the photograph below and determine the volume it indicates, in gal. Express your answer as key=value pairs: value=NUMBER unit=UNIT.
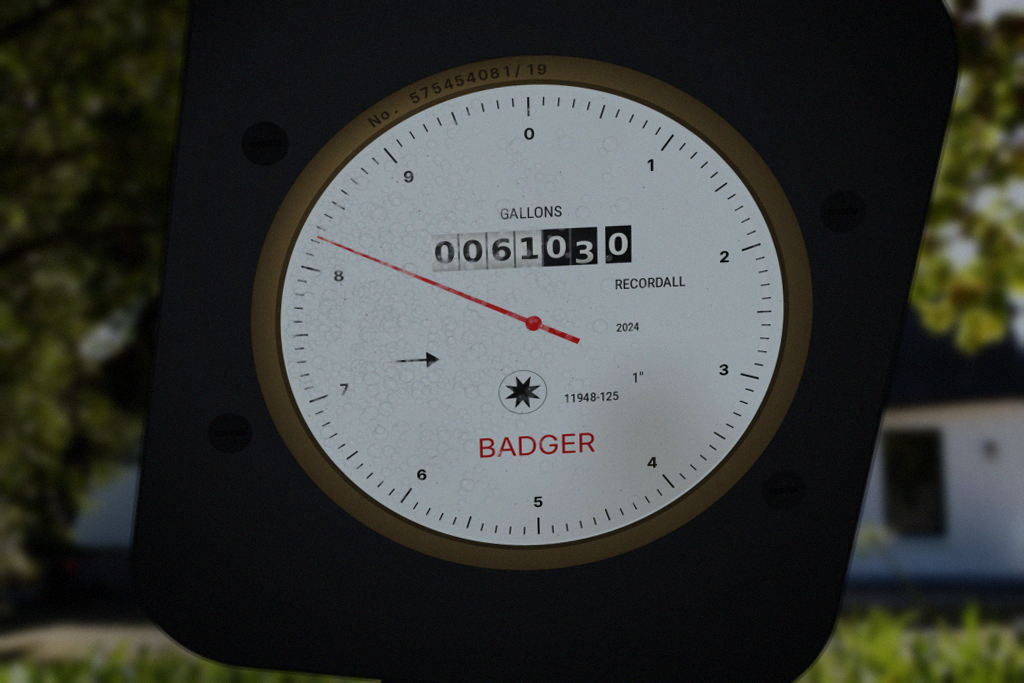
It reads value=61028.2 unit=gal
